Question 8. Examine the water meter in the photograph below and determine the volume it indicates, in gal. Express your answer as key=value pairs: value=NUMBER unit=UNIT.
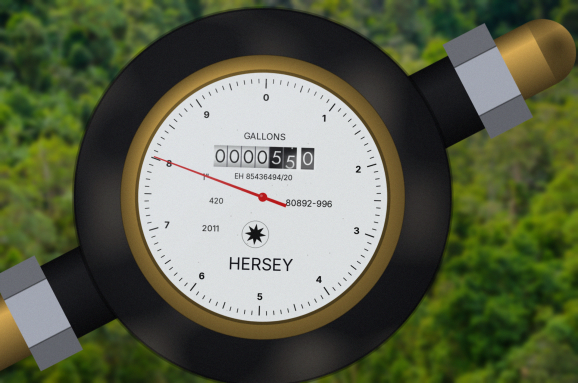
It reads value=548.0 unit=gal
